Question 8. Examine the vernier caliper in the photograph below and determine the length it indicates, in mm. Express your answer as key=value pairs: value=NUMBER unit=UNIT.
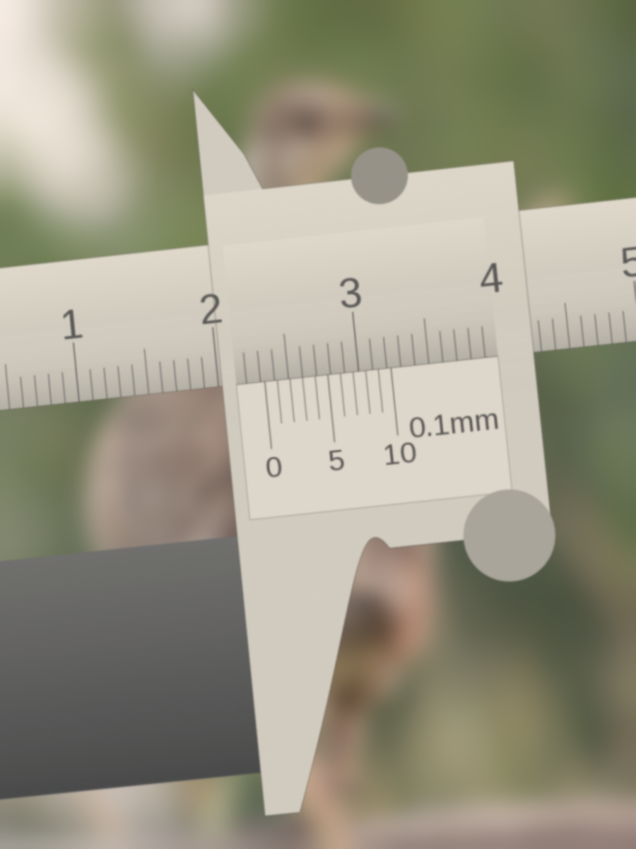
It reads value=23.3 unit=mm
